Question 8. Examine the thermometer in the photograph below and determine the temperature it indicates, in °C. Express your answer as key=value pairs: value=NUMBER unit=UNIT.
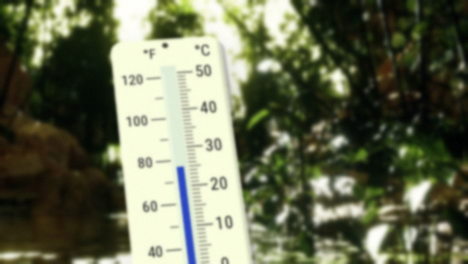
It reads value=25 unit=°C
